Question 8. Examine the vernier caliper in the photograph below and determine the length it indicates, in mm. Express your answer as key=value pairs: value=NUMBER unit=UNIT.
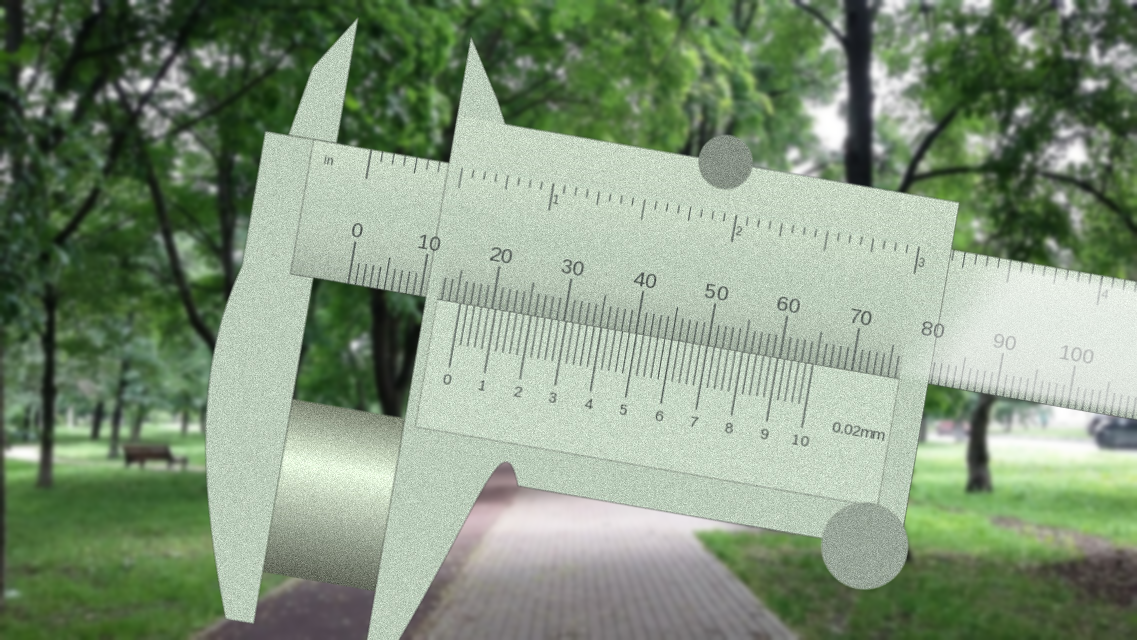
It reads value=15.6 unit=mm
